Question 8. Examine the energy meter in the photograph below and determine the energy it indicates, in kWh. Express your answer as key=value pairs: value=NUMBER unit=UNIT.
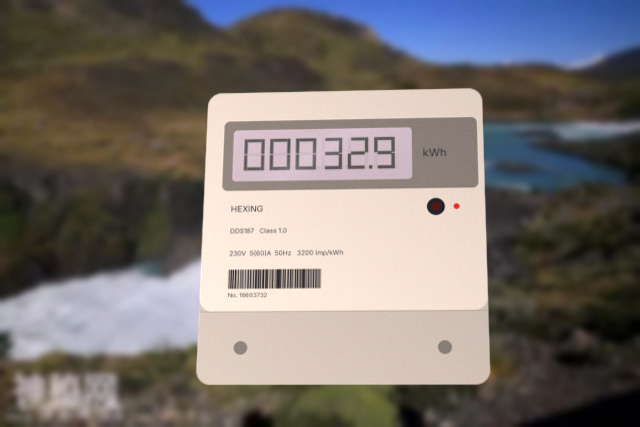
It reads value=32.9 unit=kWh
